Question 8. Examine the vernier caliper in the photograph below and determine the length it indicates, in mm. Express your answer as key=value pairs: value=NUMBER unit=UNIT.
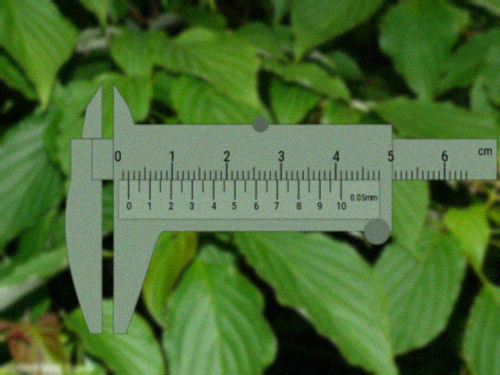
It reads value=2.0 unit=mm
